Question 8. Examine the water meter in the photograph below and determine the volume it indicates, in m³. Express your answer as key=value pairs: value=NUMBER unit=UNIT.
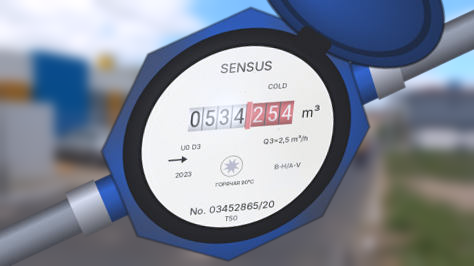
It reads value=534.254 unit=m³
